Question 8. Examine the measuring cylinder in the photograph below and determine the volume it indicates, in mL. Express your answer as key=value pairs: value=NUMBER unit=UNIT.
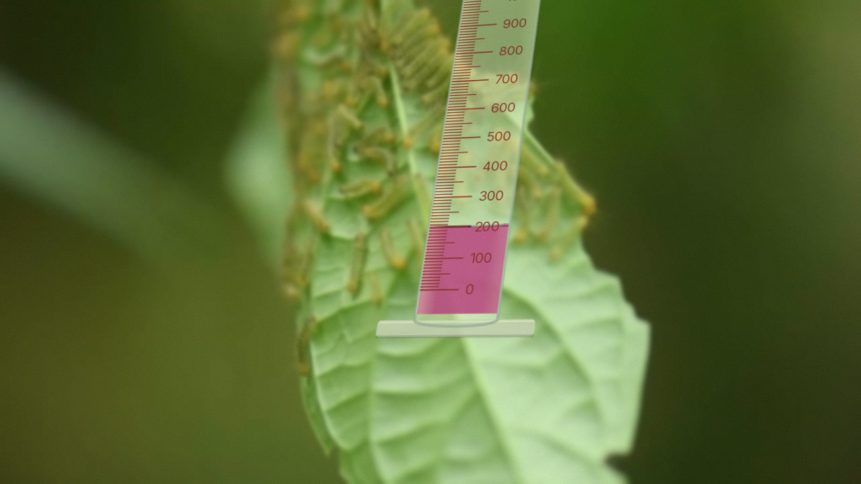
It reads value=200 unit=mL
